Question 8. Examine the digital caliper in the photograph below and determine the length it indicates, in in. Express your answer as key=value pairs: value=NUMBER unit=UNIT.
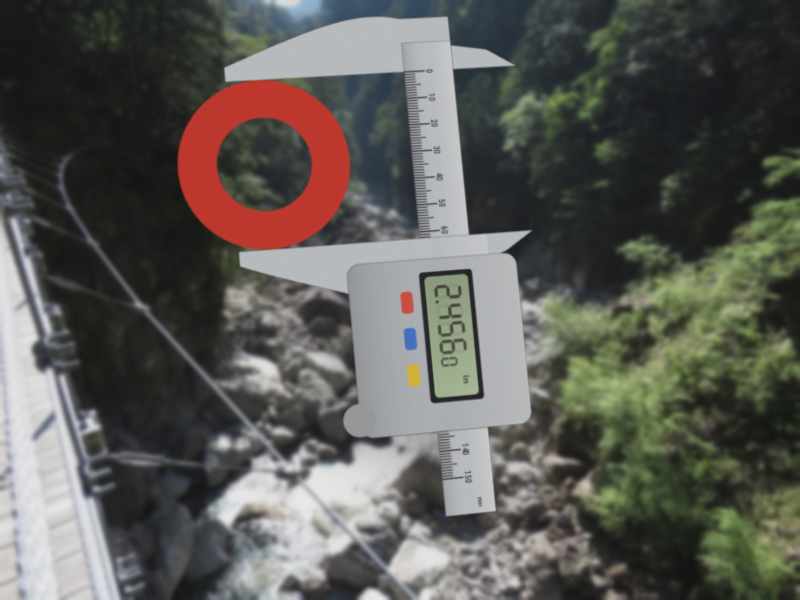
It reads value=2.4560 unit=in
